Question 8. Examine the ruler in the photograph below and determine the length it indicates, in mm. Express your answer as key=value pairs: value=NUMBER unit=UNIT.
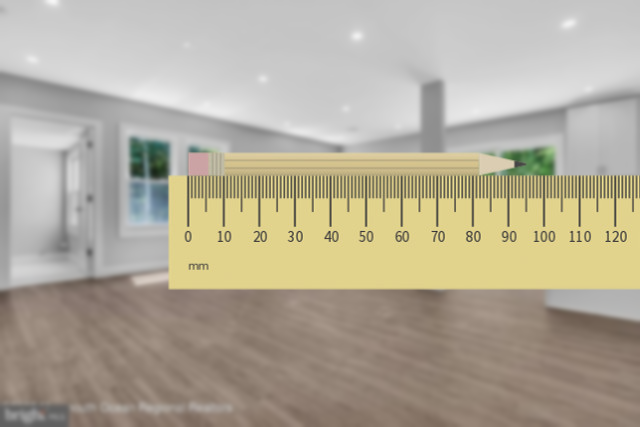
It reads value=95 unit=mm
